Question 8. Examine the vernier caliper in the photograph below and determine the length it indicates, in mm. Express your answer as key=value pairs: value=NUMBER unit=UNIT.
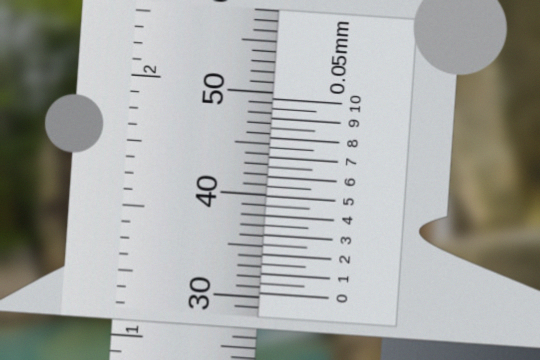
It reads value=30.4 unit=mm
